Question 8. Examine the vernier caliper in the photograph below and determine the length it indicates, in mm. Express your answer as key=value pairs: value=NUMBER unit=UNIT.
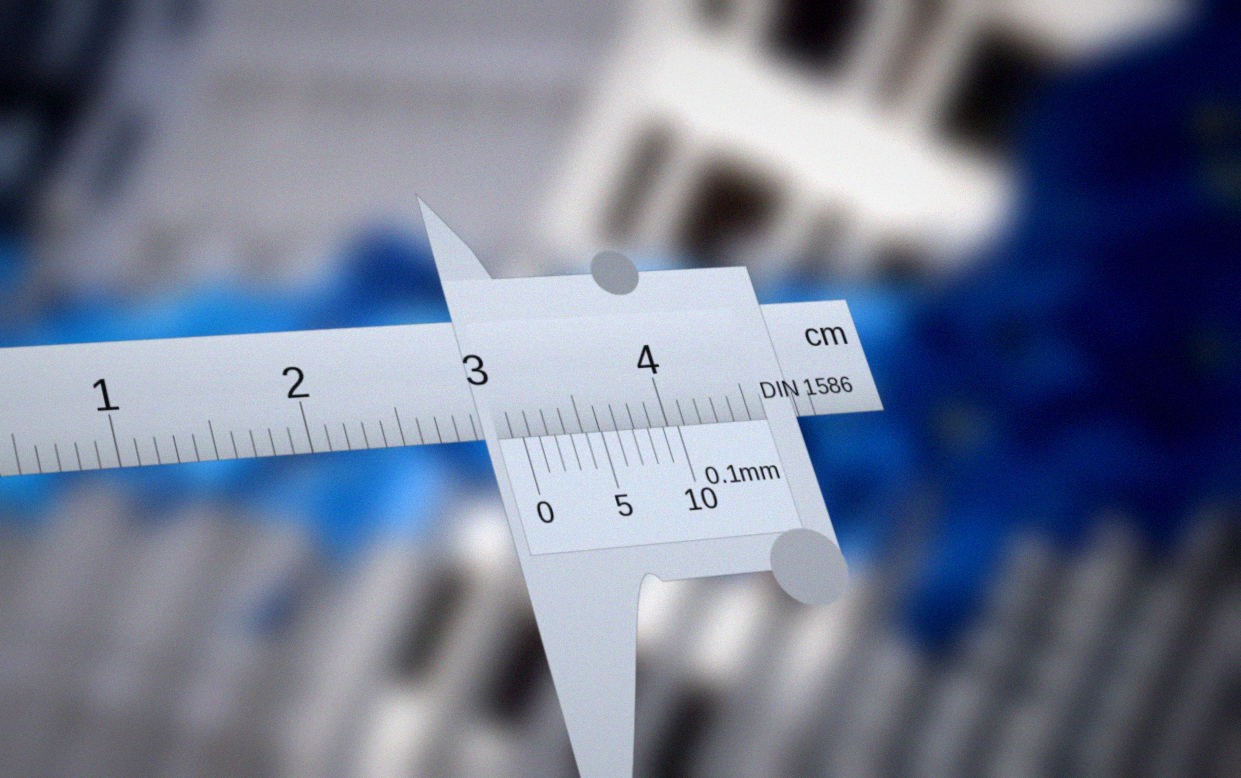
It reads value=31.6 unit=mm
